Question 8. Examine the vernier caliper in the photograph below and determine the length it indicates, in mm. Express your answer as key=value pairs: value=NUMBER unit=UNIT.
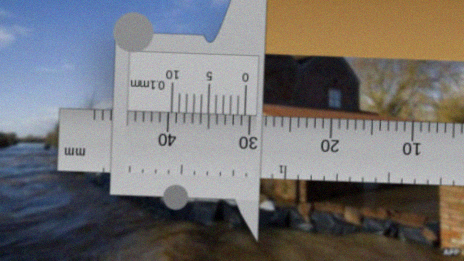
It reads value=30.6 unit=mm
